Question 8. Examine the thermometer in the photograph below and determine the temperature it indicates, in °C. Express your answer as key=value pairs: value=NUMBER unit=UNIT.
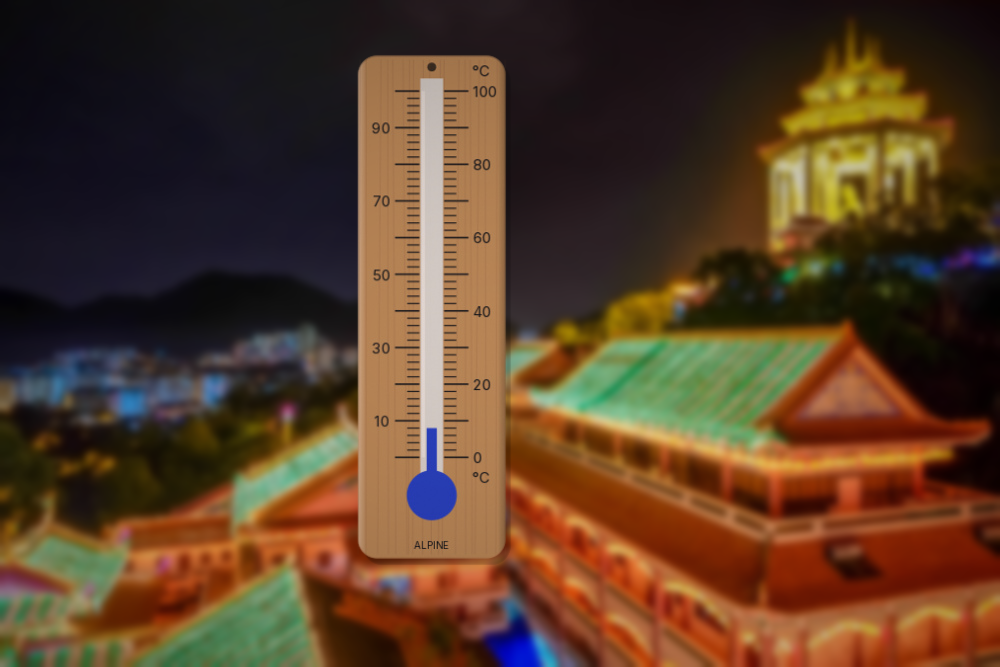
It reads value=8 unit=°C
